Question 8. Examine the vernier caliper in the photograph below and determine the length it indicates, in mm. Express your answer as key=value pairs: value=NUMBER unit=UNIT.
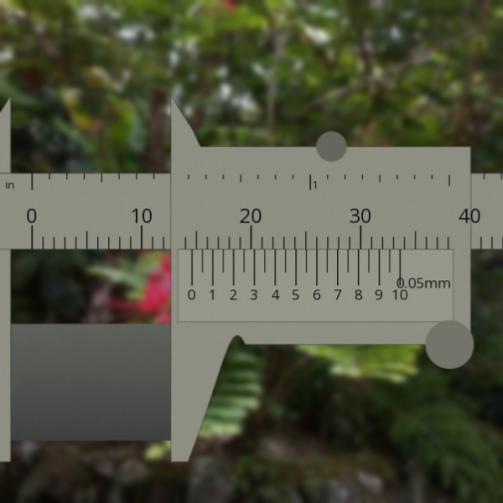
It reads value=14.6 unit=mm
